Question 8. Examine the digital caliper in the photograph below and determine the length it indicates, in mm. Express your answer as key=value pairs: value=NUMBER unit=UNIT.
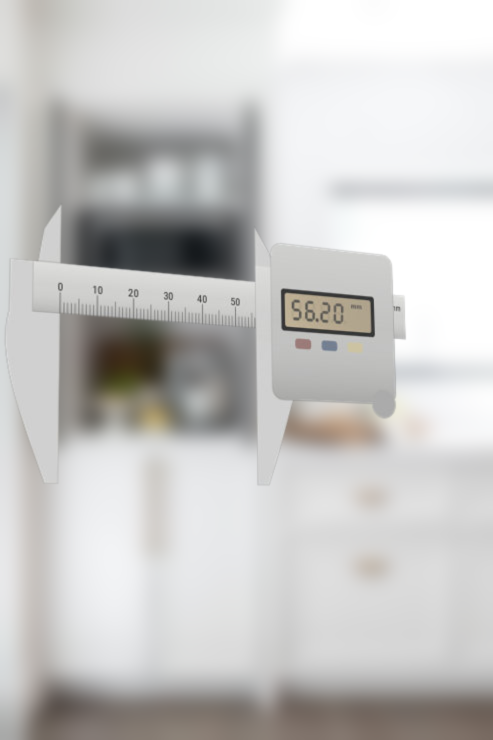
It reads value=56.20 unit=mm
